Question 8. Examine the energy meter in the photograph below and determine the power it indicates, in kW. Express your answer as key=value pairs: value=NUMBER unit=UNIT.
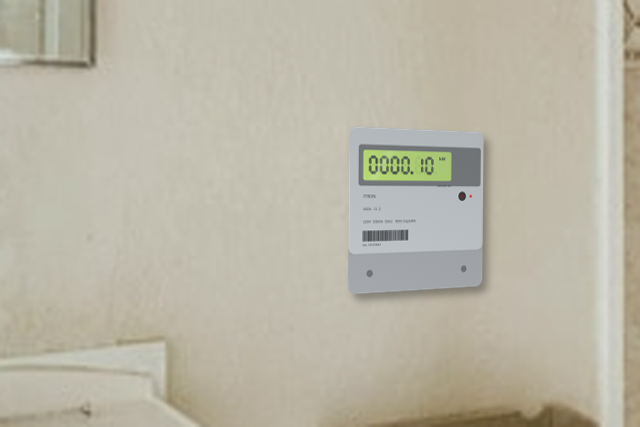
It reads value=0.10 unit=kW
